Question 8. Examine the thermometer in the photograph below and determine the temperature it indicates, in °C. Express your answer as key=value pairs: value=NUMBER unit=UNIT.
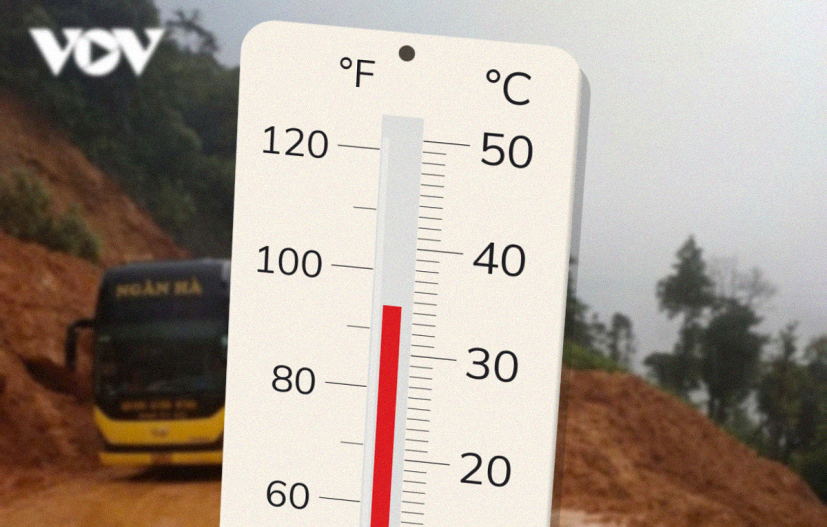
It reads value=34.5 unit=°C
